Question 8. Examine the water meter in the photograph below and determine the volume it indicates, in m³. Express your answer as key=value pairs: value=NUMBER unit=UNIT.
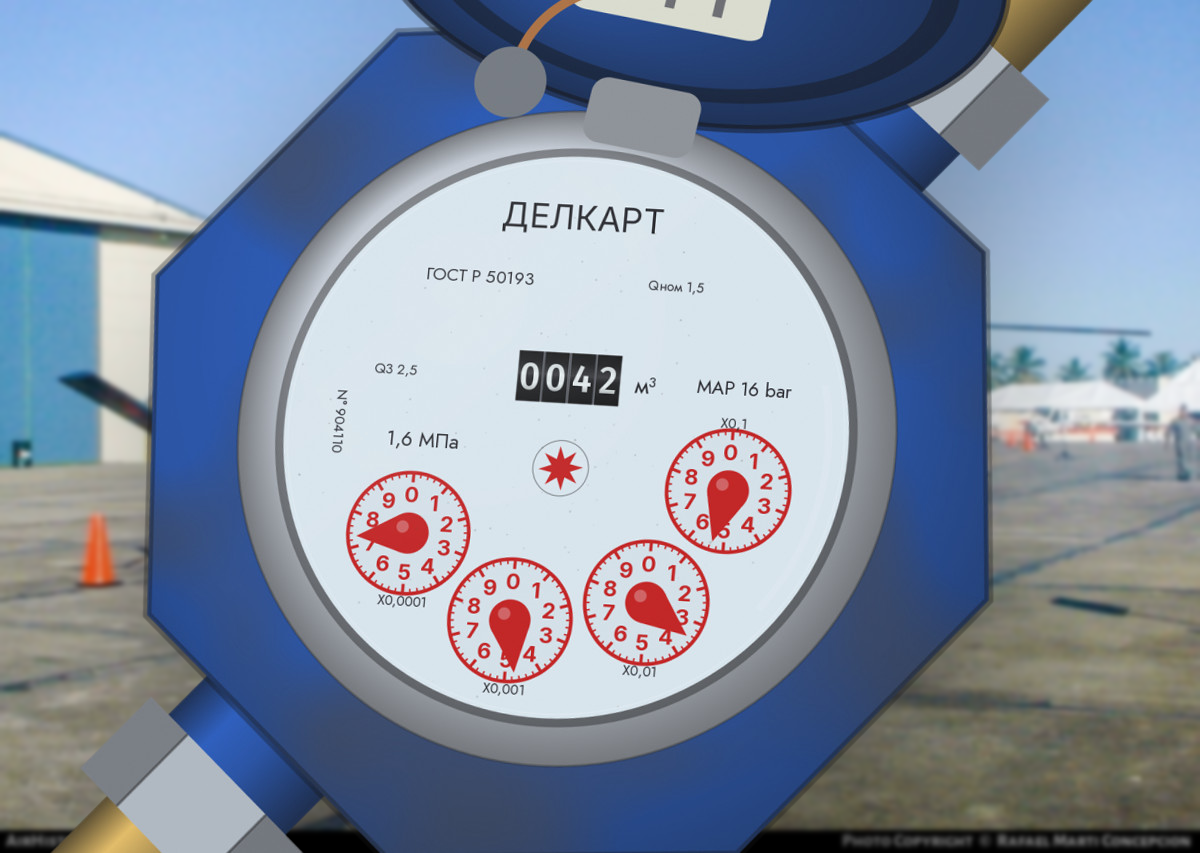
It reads value=42.5347 unit=m³
